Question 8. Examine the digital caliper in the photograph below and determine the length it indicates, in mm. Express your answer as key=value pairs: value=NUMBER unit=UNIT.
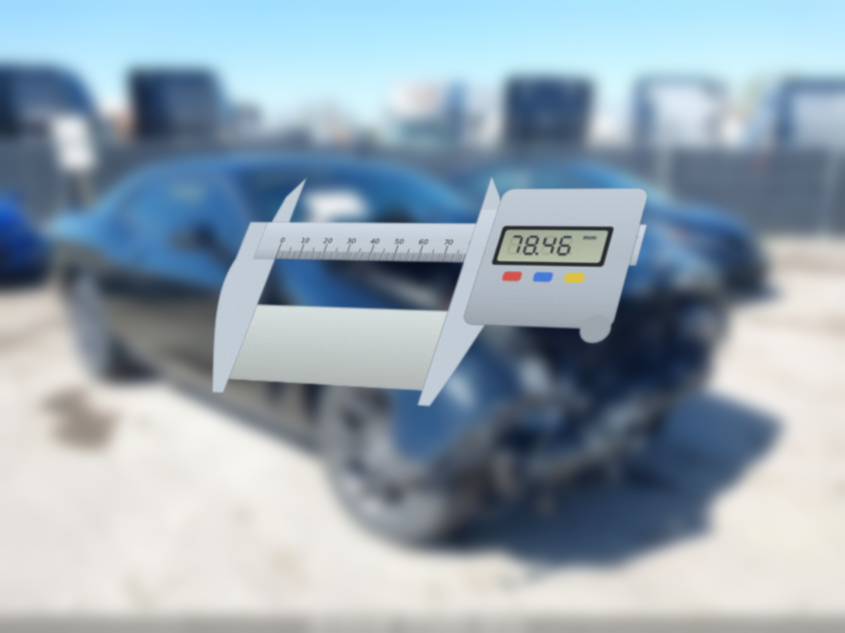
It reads value=78.46 unit=mm
